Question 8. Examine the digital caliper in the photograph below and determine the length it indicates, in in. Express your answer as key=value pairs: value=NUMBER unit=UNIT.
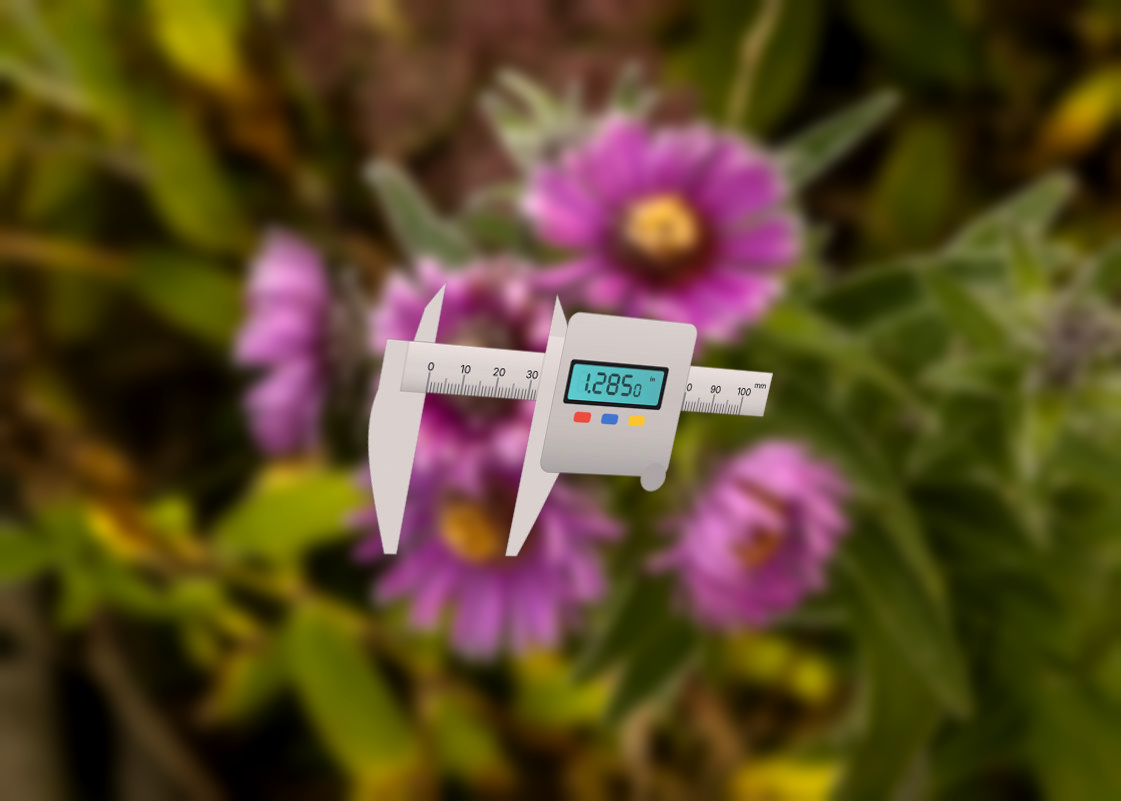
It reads value=1.2850 unit=in
